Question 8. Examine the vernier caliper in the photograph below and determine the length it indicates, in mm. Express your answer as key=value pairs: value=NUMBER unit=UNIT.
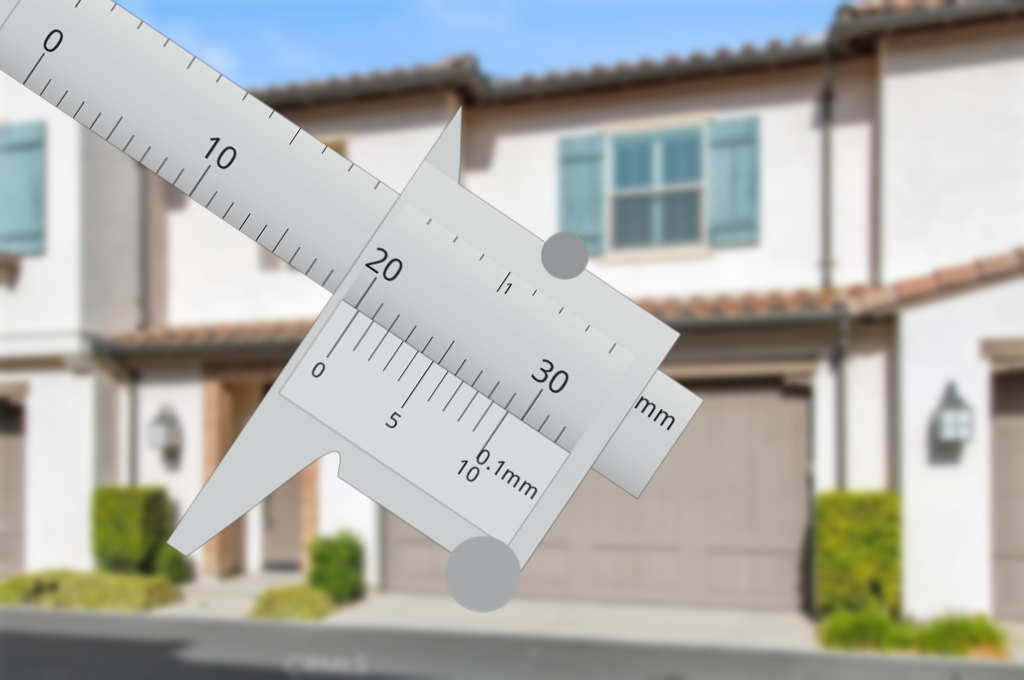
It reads value=20.2 unit=mm
